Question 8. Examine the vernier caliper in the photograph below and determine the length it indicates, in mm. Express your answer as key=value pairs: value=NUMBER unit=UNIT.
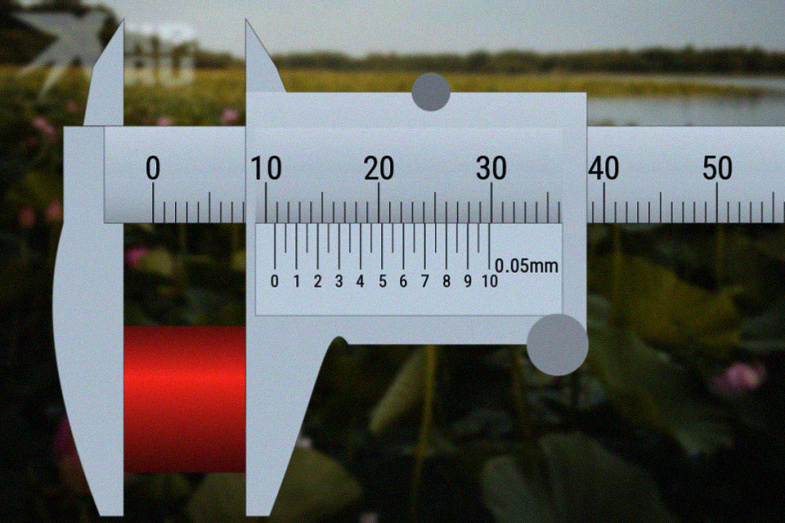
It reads value=10.8 unit=mm
